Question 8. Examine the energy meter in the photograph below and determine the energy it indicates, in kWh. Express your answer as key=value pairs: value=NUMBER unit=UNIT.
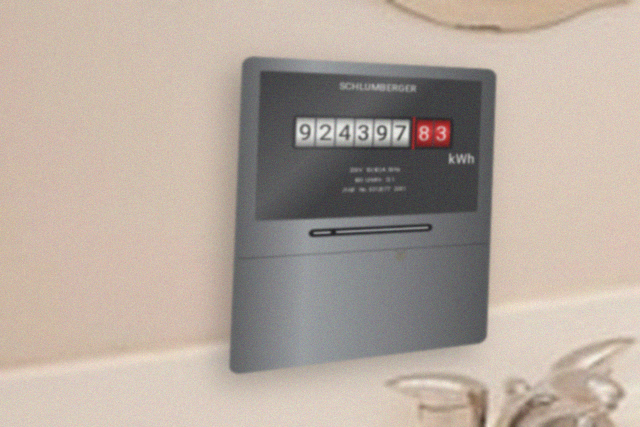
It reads value=924397.83 unit=kWh
